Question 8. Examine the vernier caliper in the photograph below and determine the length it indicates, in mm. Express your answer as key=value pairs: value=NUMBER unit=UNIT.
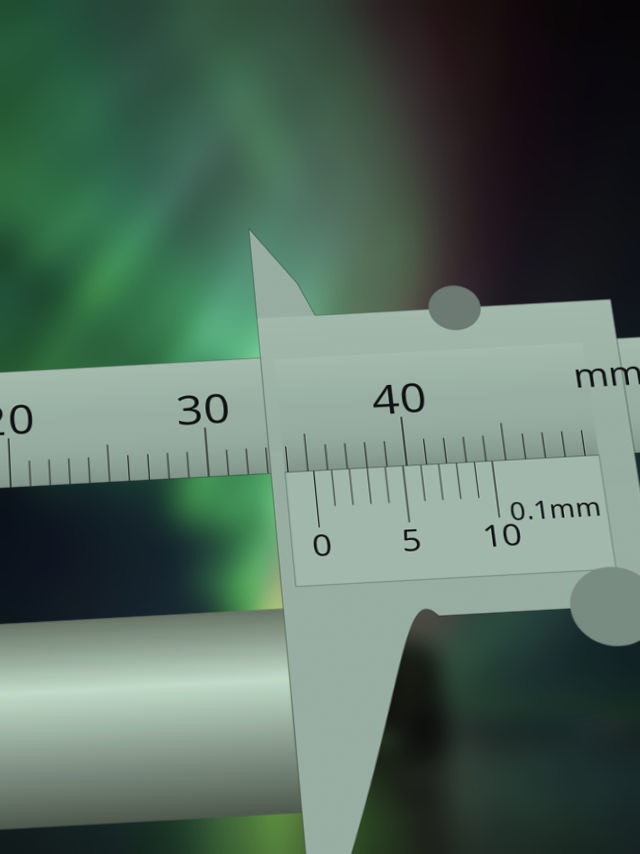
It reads value=35.3 unit=mm
